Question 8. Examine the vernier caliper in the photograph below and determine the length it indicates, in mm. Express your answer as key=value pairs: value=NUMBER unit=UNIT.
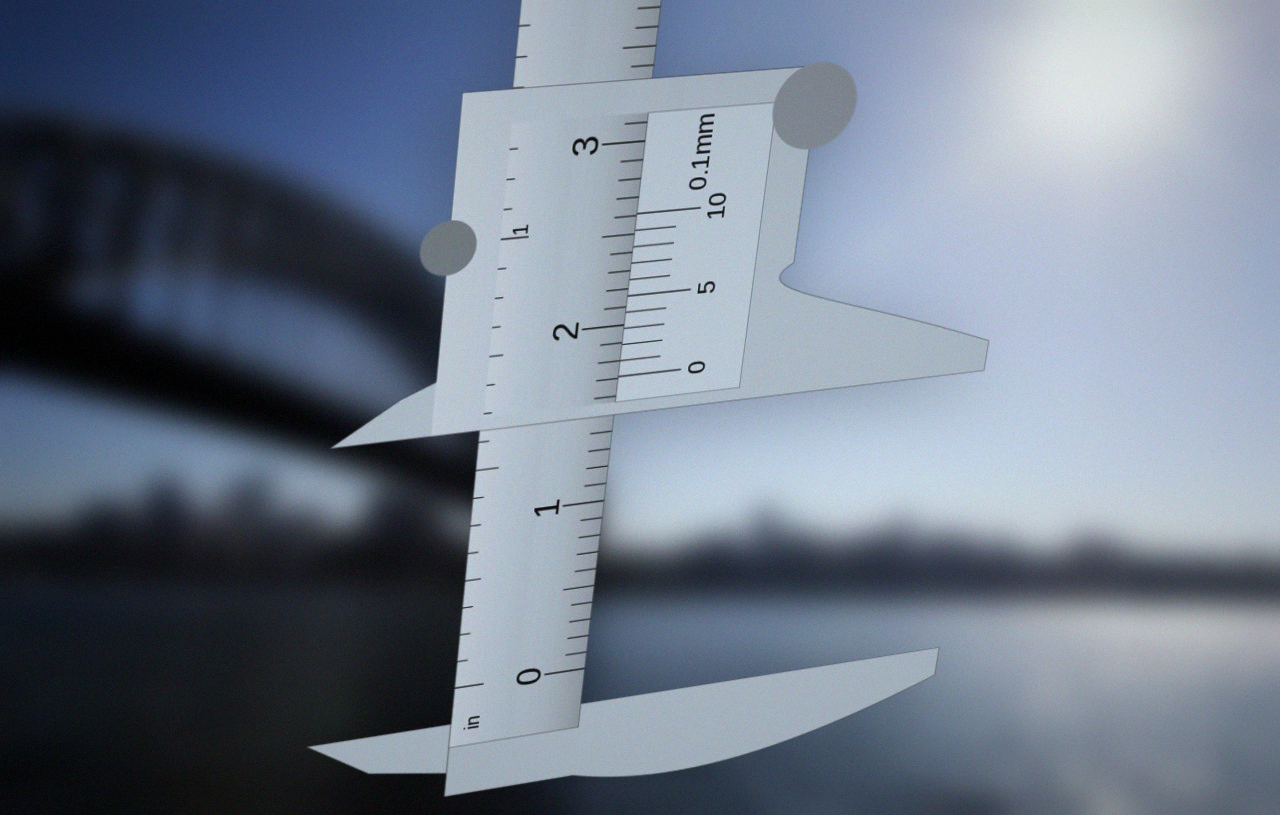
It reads value=17.1 unit=mm
